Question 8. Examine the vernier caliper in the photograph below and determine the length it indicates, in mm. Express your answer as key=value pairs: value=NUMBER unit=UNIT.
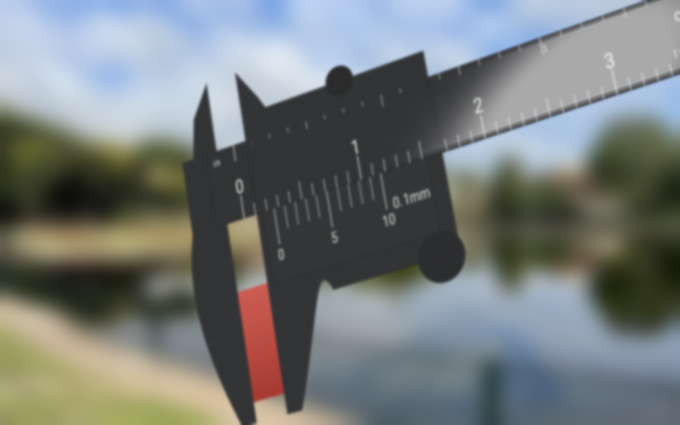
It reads value=2.6 unit=mm
